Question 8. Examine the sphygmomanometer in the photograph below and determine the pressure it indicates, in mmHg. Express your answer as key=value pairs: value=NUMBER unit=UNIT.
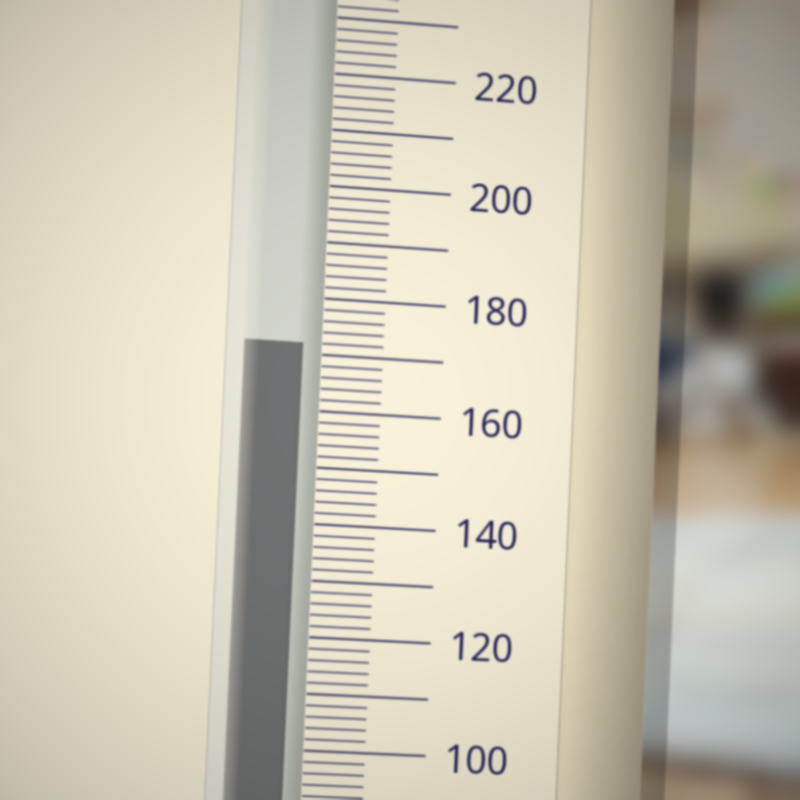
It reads value=172 unit=mmHg
